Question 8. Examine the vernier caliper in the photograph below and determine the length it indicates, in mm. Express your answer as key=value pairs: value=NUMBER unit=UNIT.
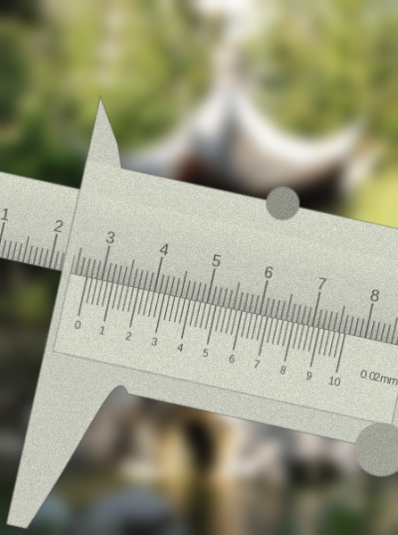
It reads value=27.2 unit=mm
